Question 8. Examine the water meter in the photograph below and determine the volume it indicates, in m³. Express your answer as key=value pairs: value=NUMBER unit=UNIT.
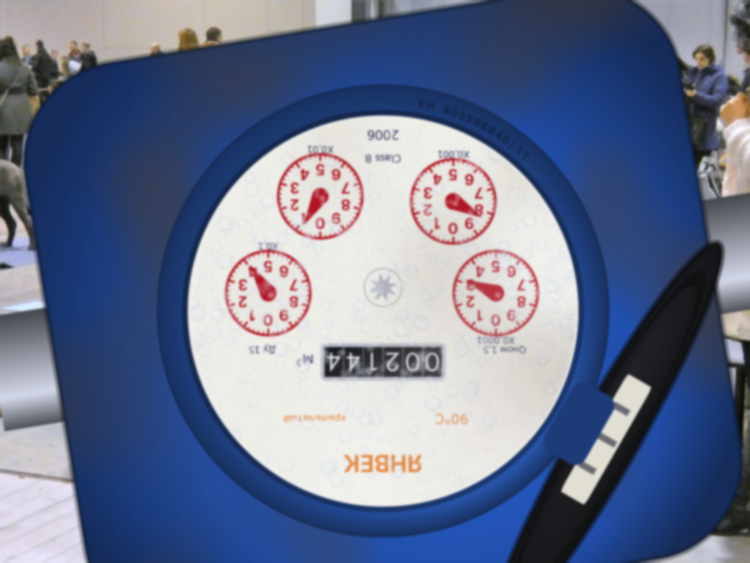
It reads value=2144.4083 unit=m³
